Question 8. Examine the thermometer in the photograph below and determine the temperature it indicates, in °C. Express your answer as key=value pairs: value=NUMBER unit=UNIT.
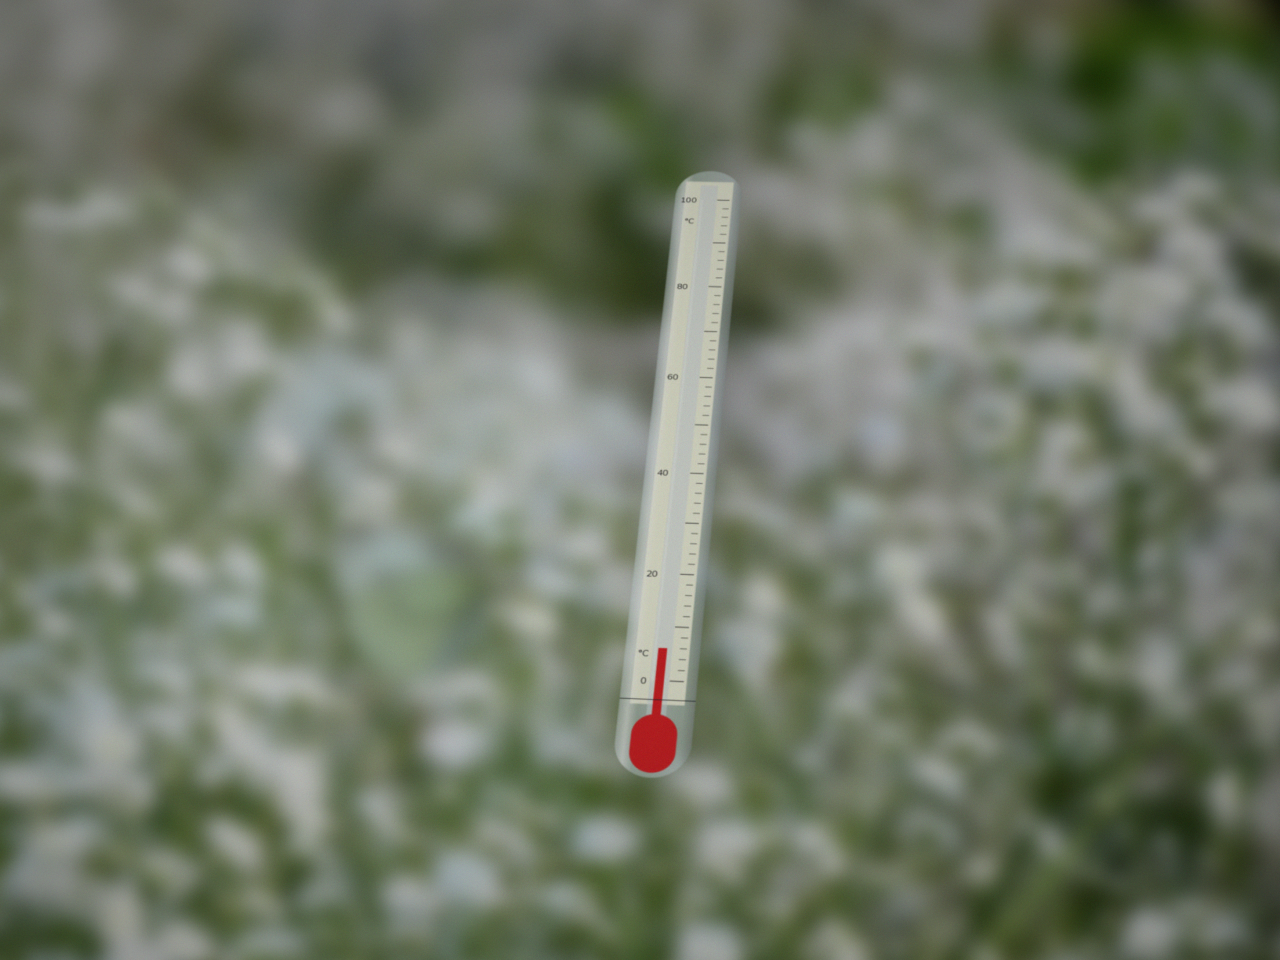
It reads value=6 unit=°C
